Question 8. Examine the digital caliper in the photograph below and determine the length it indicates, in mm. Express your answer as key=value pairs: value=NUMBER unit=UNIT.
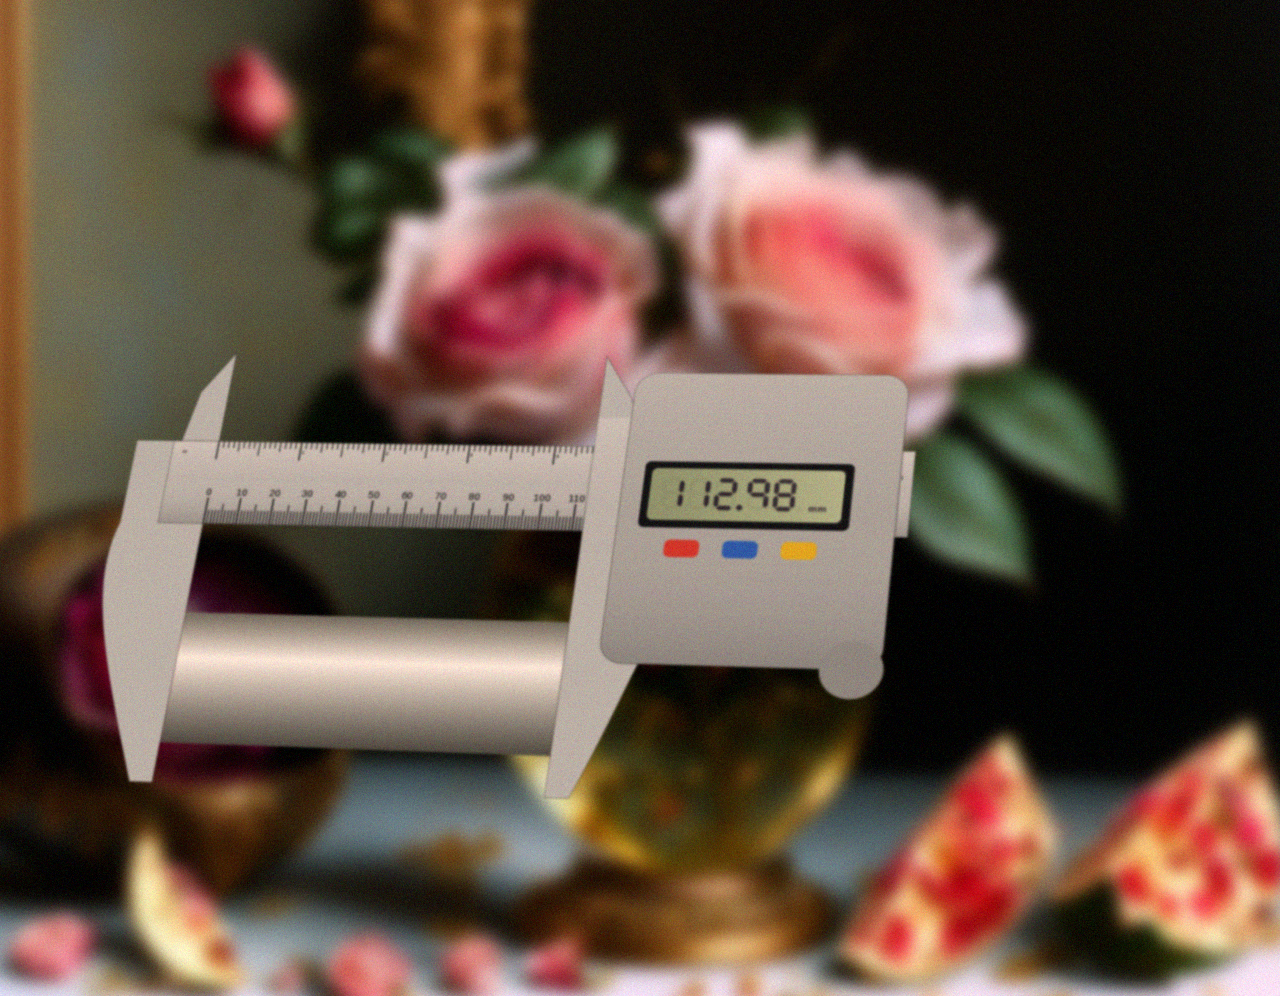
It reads value=112.98 unit=mm
